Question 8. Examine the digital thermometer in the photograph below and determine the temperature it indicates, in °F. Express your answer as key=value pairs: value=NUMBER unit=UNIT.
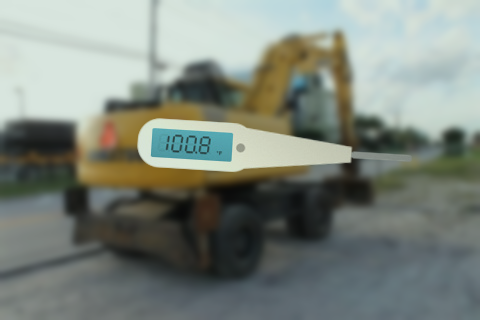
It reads value=100.8 unit=°F
